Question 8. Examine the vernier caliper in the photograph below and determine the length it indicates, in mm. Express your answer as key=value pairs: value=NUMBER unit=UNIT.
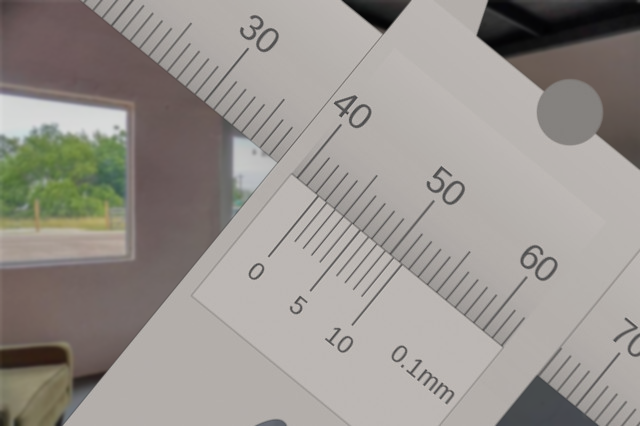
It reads value=42.3 unit=mm
